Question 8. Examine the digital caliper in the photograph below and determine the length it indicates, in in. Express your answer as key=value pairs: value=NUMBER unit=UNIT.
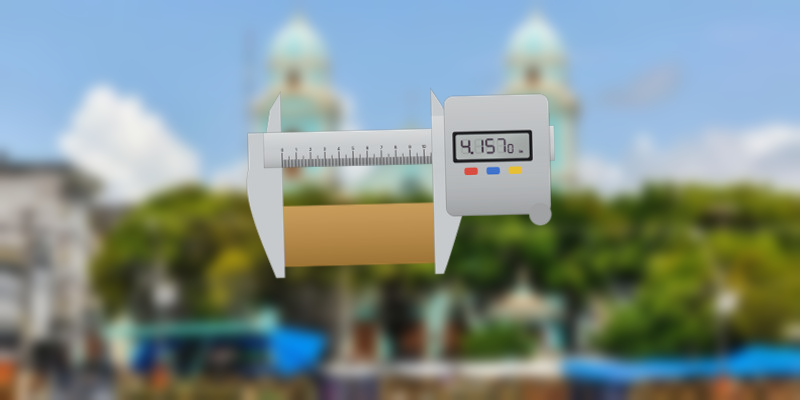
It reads value=4.1570 unit=in
